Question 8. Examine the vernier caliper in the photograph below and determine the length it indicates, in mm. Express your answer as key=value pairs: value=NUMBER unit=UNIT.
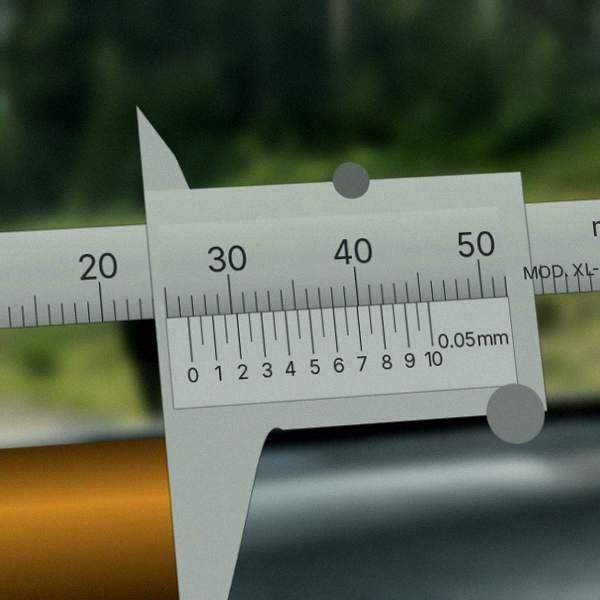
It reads value=26.6 unit=mm
